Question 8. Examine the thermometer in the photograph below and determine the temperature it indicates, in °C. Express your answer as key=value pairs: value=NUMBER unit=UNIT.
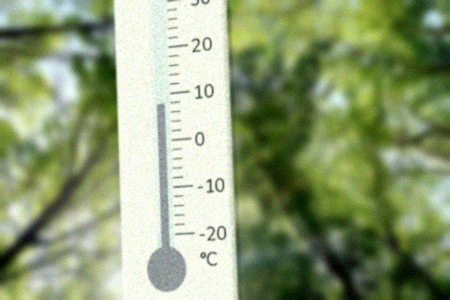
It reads value=8 unit=°C
